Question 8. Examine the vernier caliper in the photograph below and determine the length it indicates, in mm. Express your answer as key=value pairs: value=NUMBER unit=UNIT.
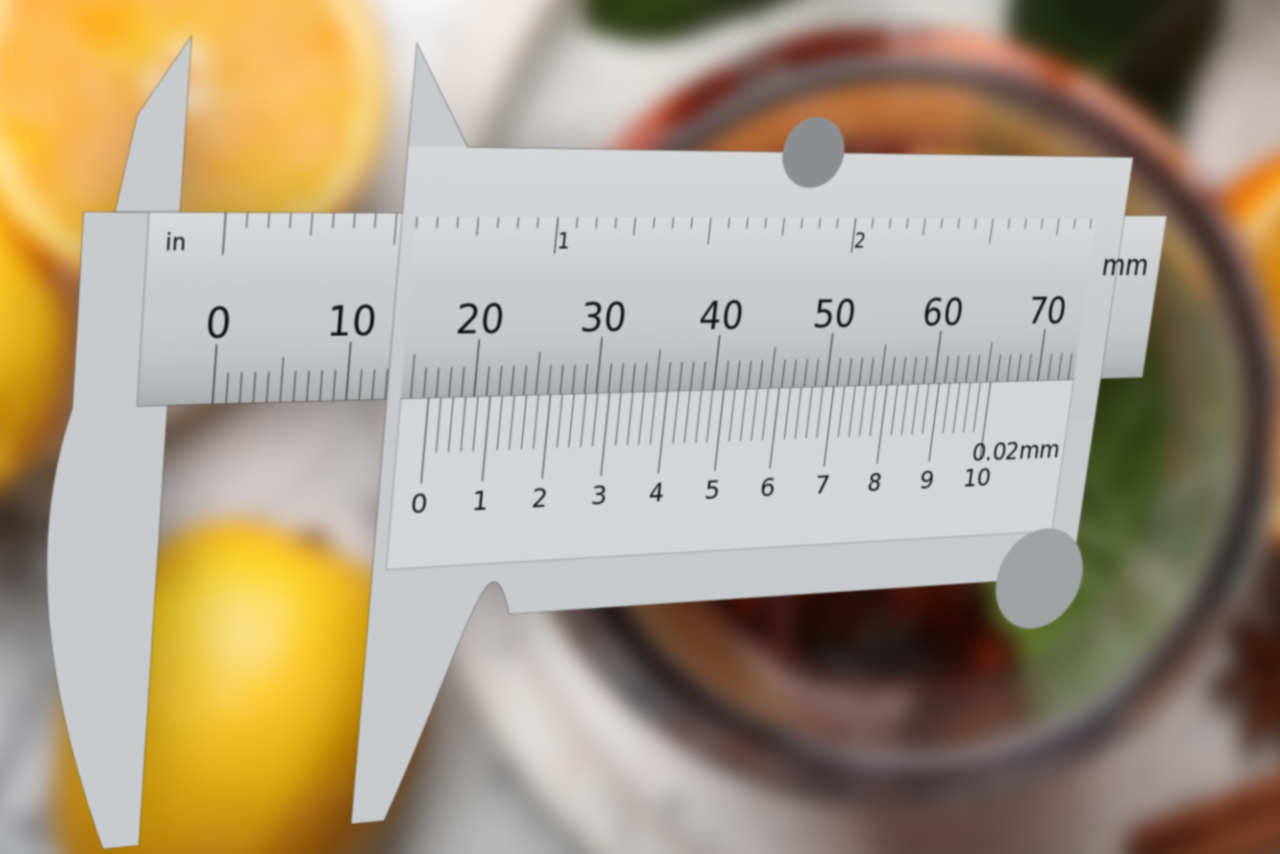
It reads value=16.4 unit=mm
